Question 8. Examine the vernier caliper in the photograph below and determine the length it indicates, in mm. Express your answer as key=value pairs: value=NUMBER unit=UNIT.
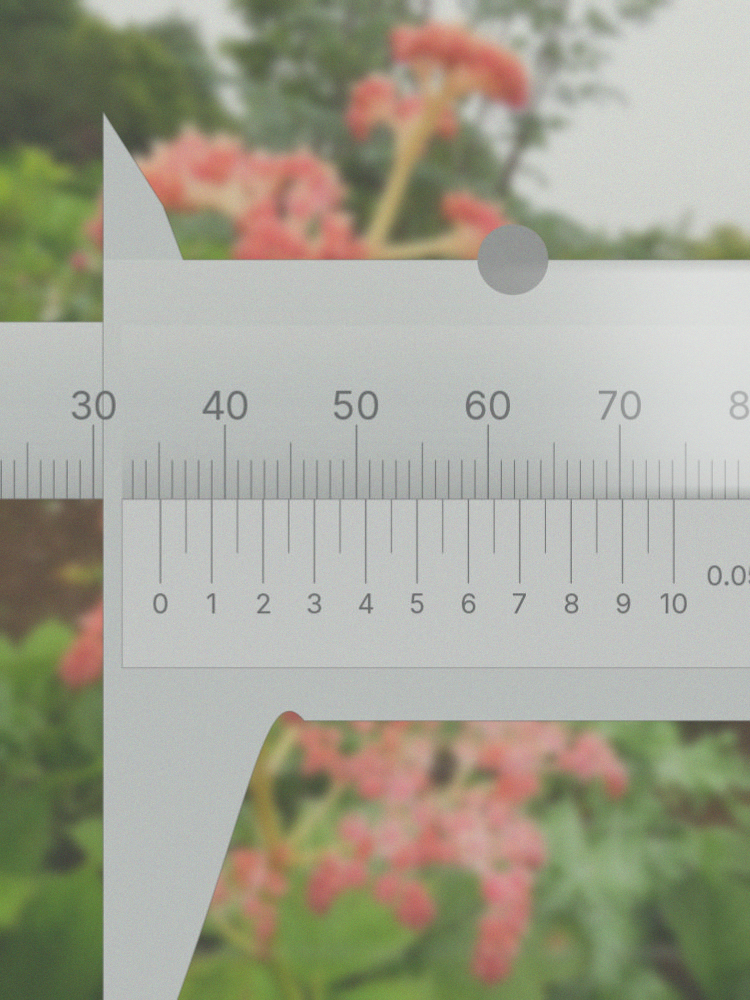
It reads value=35.1 unit=mm
